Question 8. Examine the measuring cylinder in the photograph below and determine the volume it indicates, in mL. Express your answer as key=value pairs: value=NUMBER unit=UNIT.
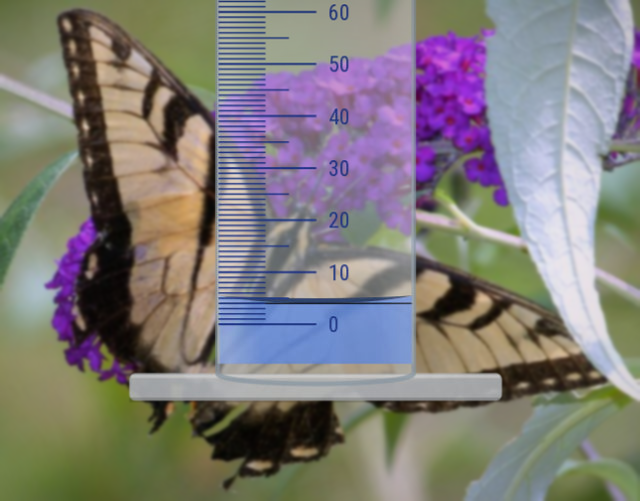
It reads value=4 unit=mL
